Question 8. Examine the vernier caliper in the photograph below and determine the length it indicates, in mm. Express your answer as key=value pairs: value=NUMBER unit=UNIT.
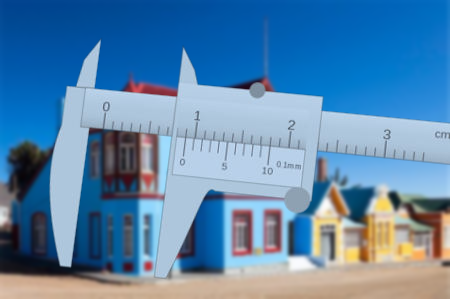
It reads value=9.0 unit=mm
